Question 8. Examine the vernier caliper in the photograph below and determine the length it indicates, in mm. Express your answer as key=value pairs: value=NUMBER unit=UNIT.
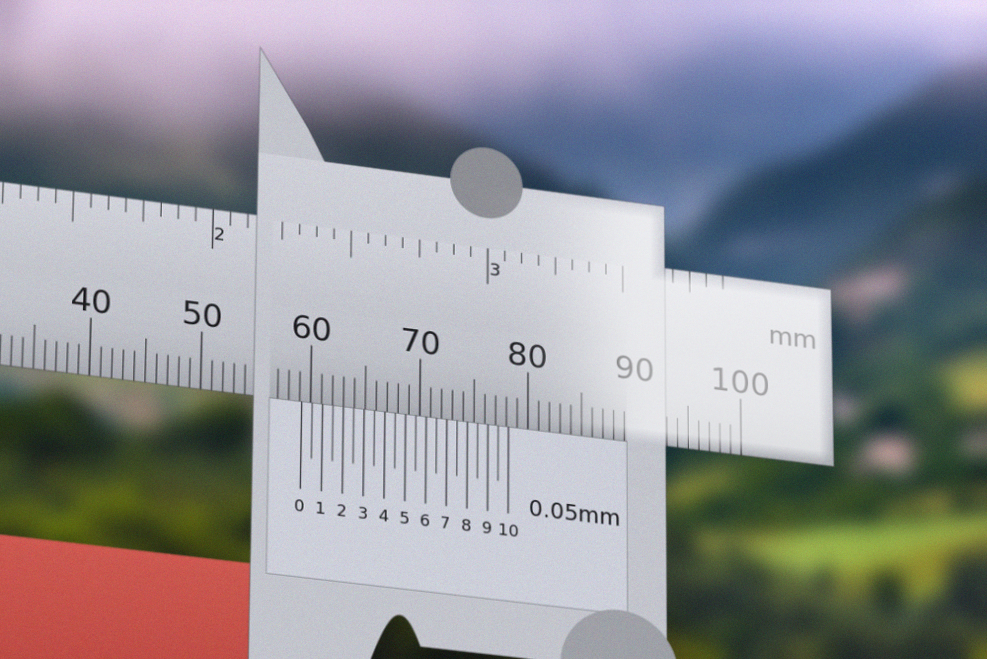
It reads value=59.2 unit=mm
